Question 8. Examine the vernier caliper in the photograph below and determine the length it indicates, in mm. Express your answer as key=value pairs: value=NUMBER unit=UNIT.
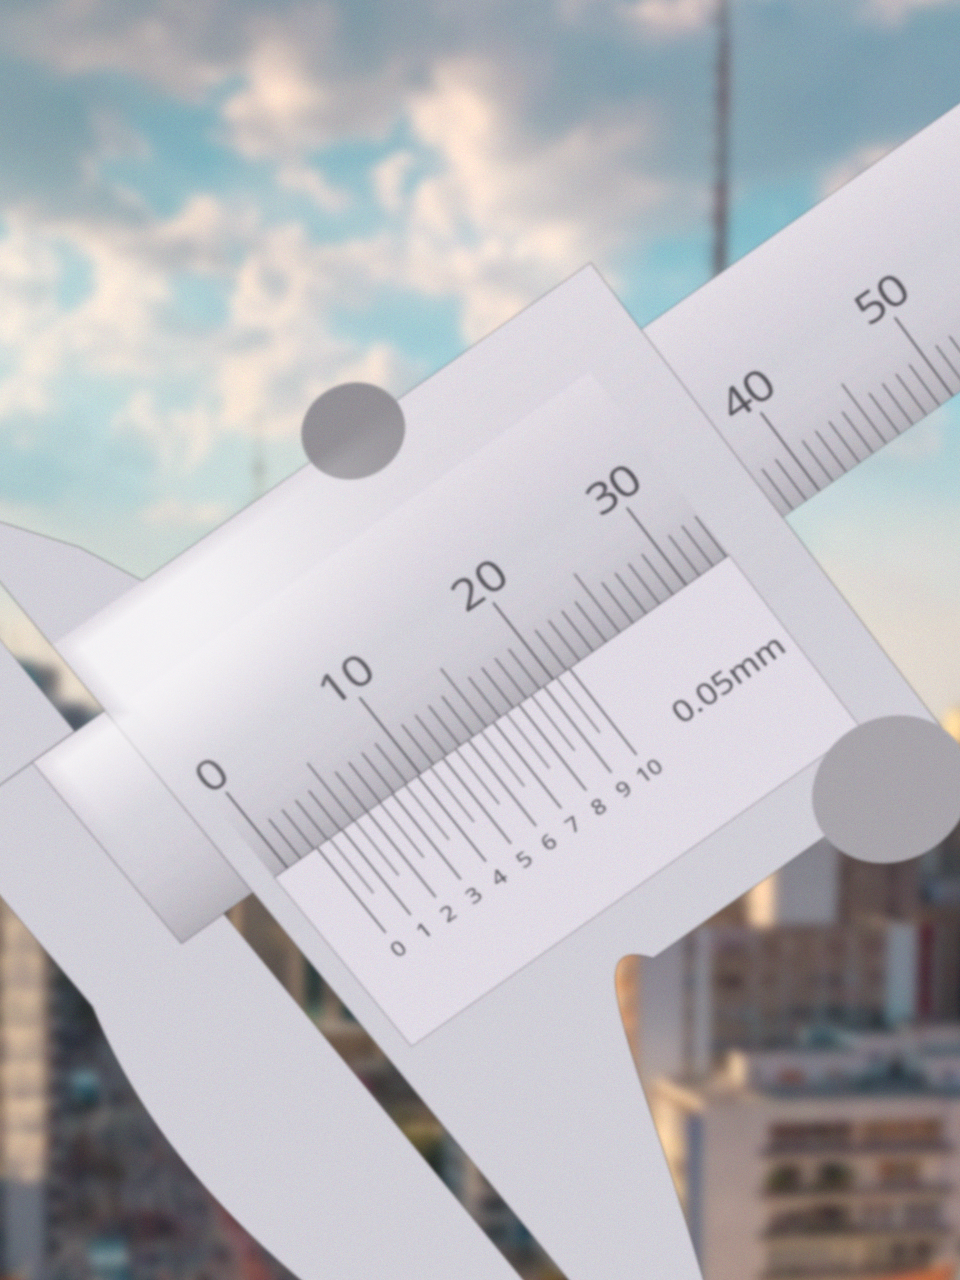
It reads value=2.2 unit=mm
